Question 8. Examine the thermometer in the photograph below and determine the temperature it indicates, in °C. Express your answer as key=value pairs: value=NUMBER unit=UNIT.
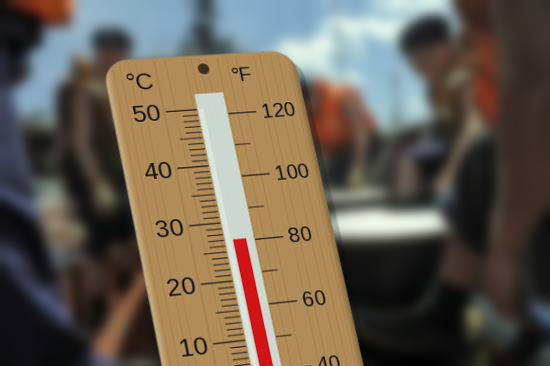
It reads value=27 unit=°C
